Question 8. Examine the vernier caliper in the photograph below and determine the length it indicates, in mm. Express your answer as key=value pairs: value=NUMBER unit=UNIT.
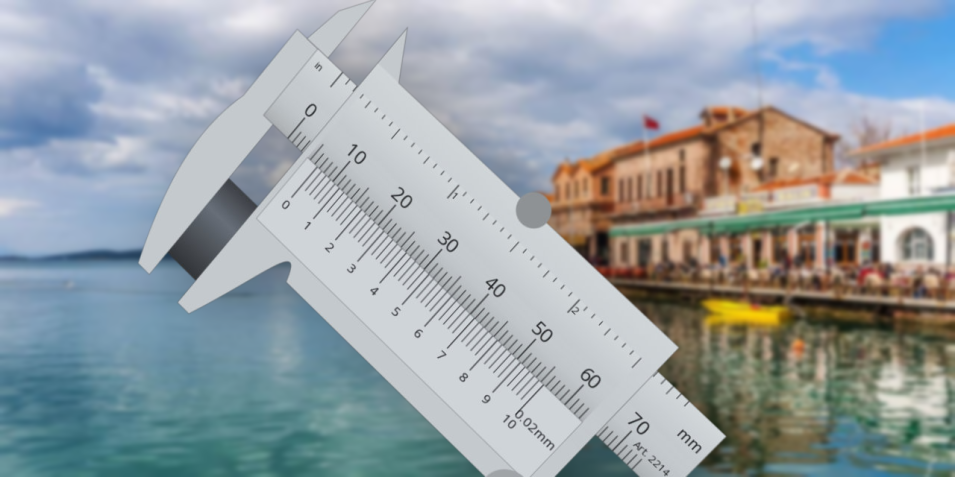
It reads value=6.6 unit=mm
